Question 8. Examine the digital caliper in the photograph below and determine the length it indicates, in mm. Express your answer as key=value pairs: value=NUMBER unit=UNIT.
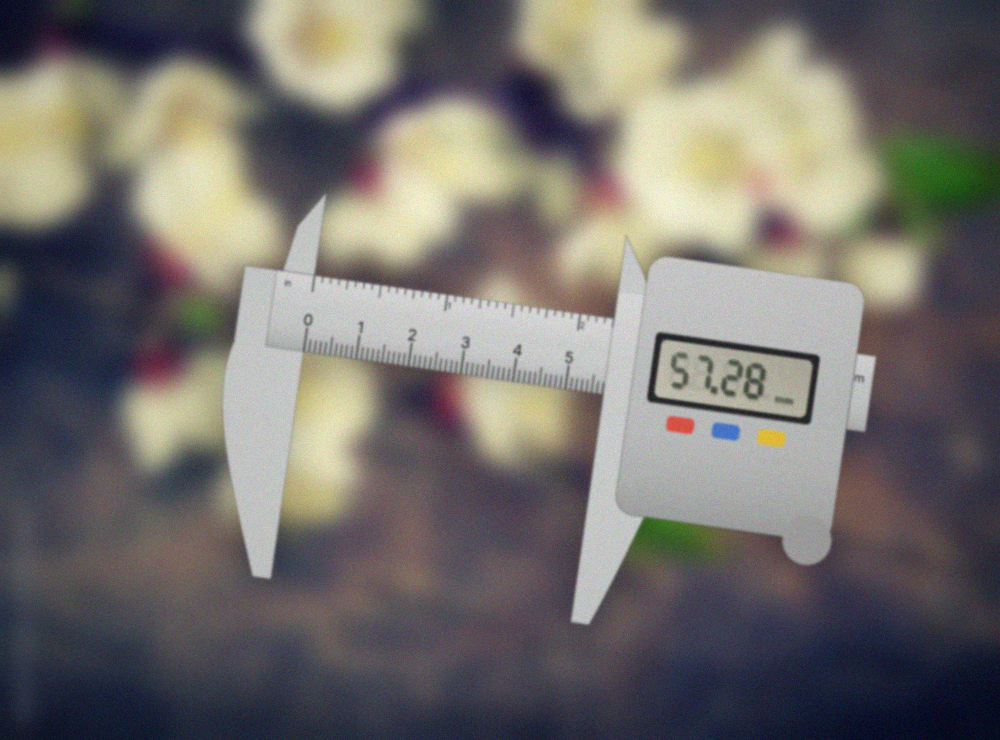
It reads value=57.28 unit=mm
